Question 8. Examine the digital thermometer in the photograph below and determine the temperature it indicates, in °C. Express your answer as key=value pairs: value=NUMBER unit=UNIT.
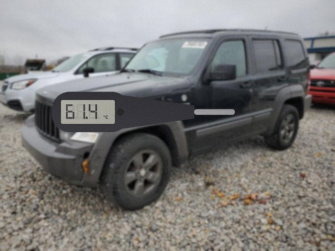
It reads value=61.4 unit=°C
